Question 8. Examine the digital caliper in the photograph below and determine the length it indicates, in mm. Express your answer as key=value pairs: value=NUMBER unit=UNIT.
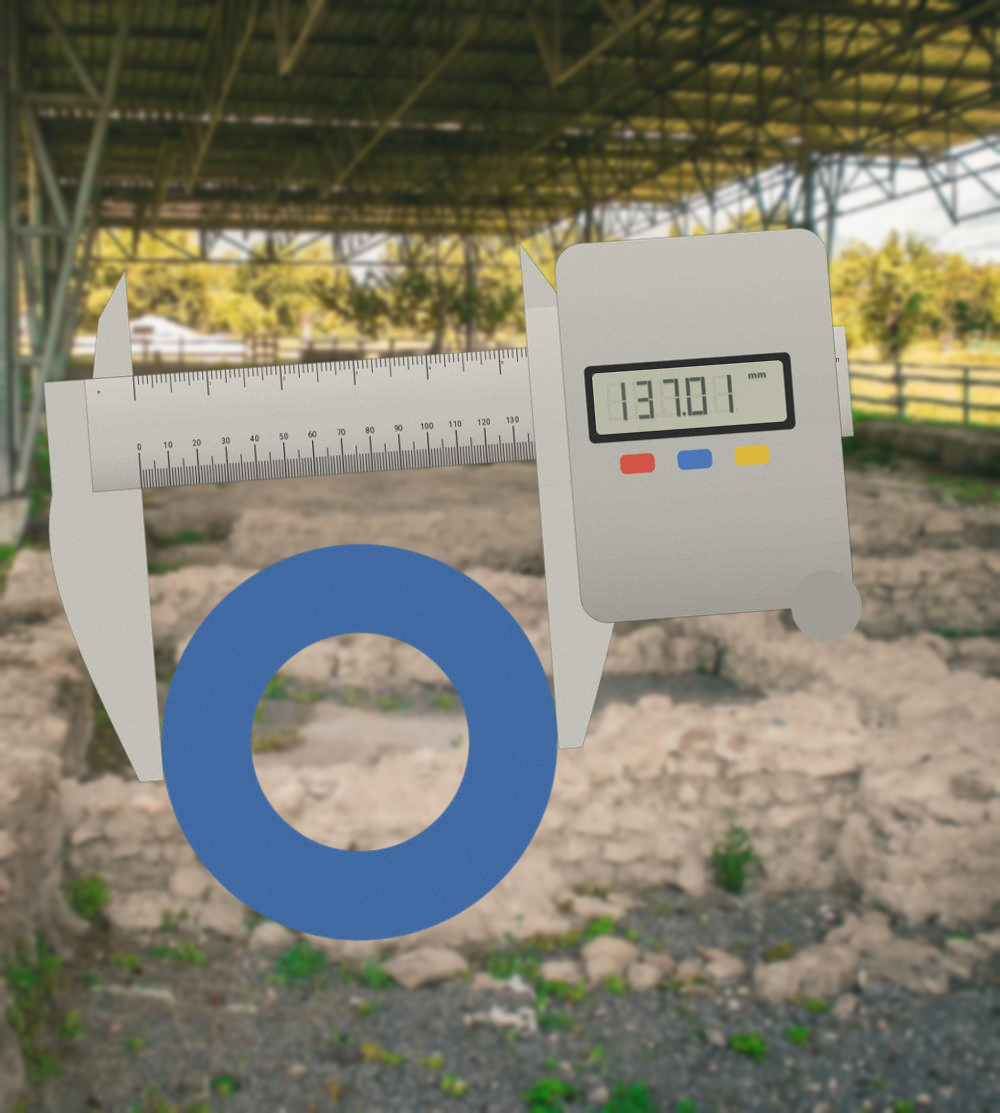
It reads value=137.01 unit=mm
